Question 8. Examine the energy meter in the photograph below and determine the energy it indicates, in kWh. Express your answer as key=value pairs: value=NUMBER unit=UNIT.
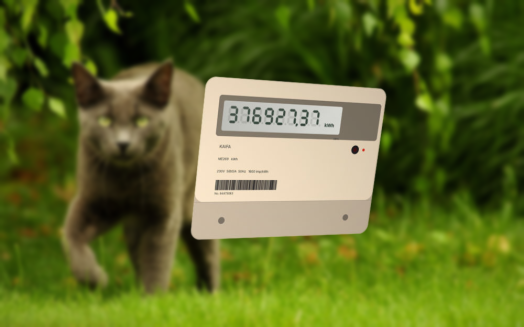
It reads value=376927.37 unit=kWh
